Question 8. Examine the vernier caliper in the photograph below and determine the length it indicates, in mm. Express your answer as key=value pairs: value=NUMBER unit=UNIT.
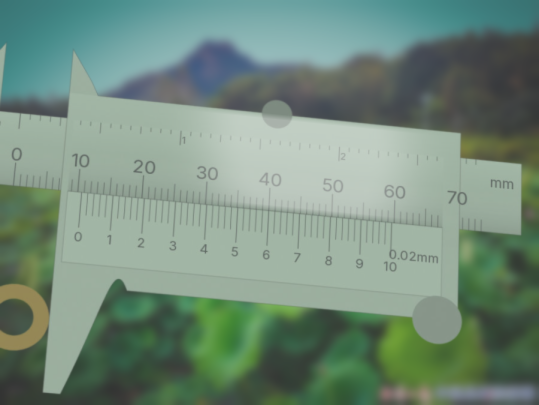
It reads value=10.6 unit=mm
